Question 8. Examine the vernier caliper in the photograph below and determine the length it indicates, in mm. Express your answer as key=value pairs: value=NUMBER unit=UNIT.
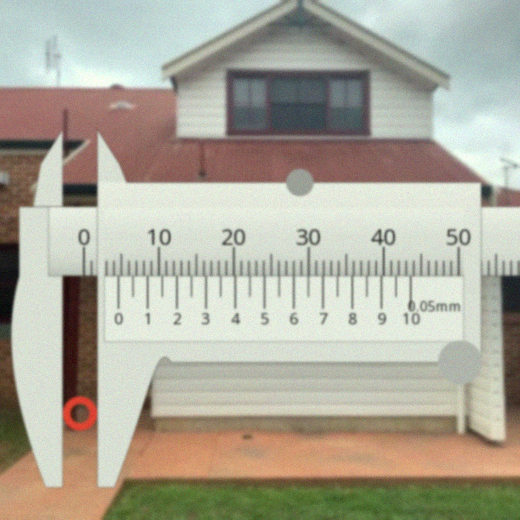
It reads value=4.6 unit=mm
